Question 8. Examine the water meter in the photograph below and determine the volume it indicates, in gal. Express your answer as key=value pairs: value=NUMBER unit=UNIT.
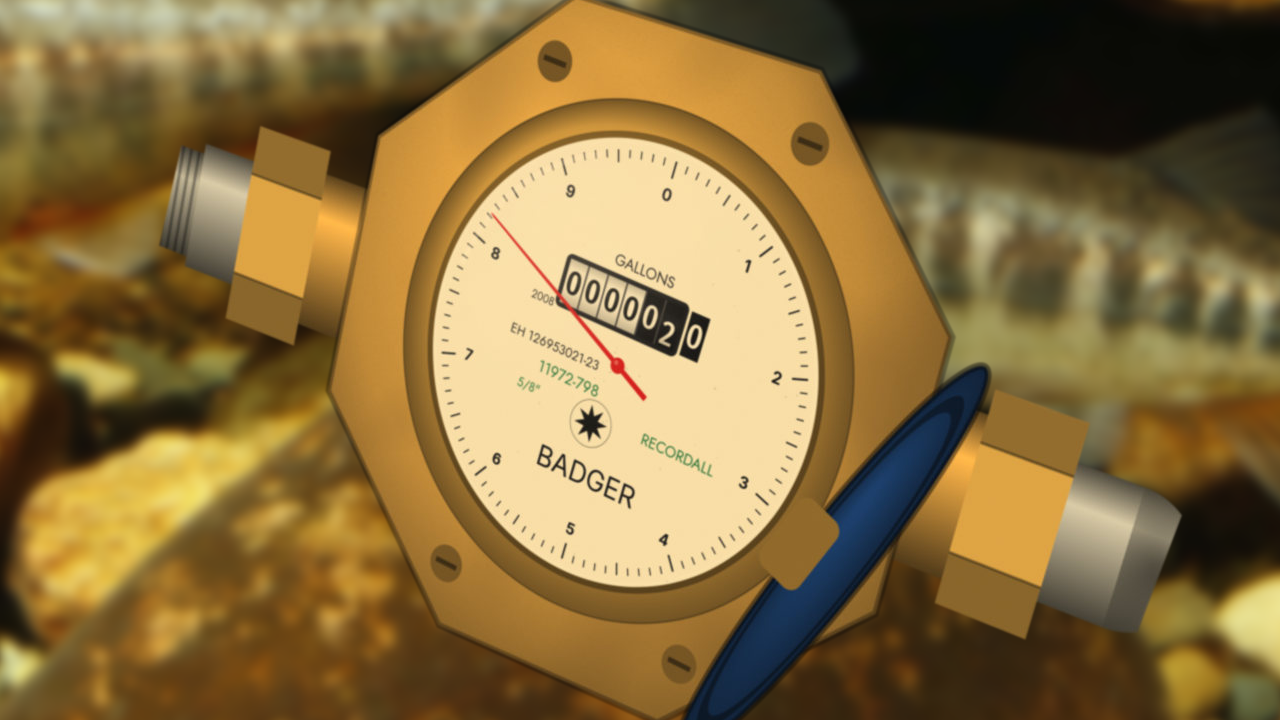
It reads value=18.2 unit=gal
